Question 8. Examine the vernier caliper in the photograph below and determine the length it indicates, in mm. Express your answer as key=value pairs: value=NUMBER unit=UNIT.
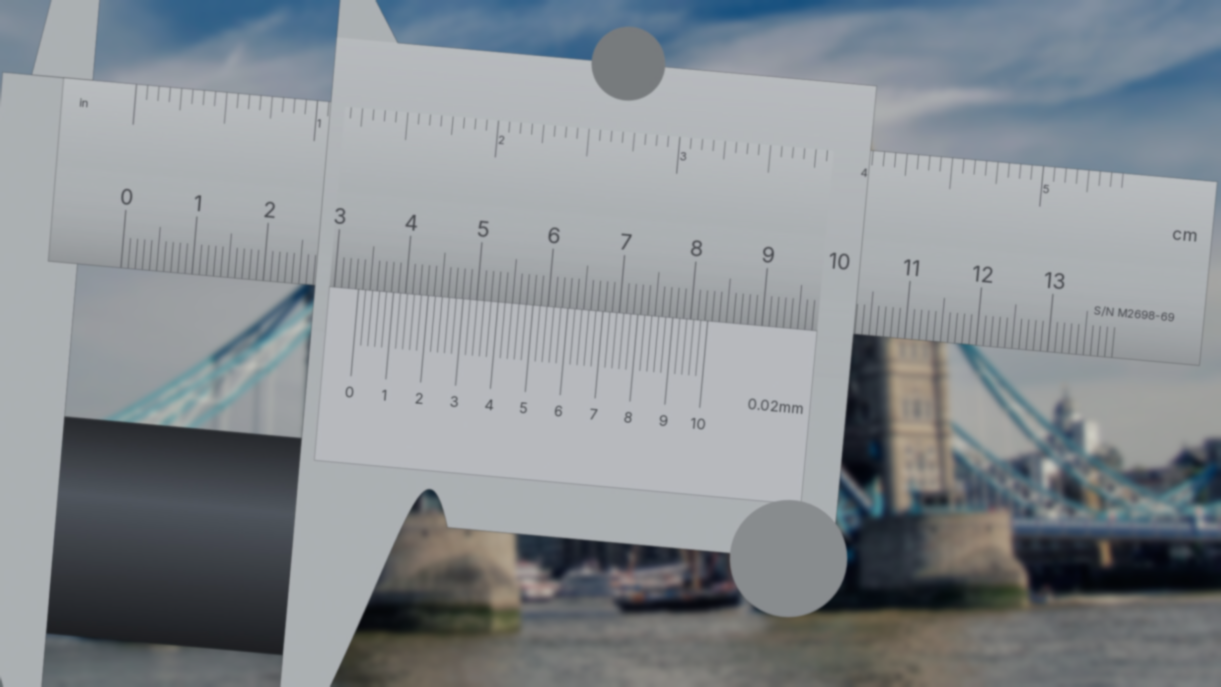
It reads value=33.4 unit=mm
